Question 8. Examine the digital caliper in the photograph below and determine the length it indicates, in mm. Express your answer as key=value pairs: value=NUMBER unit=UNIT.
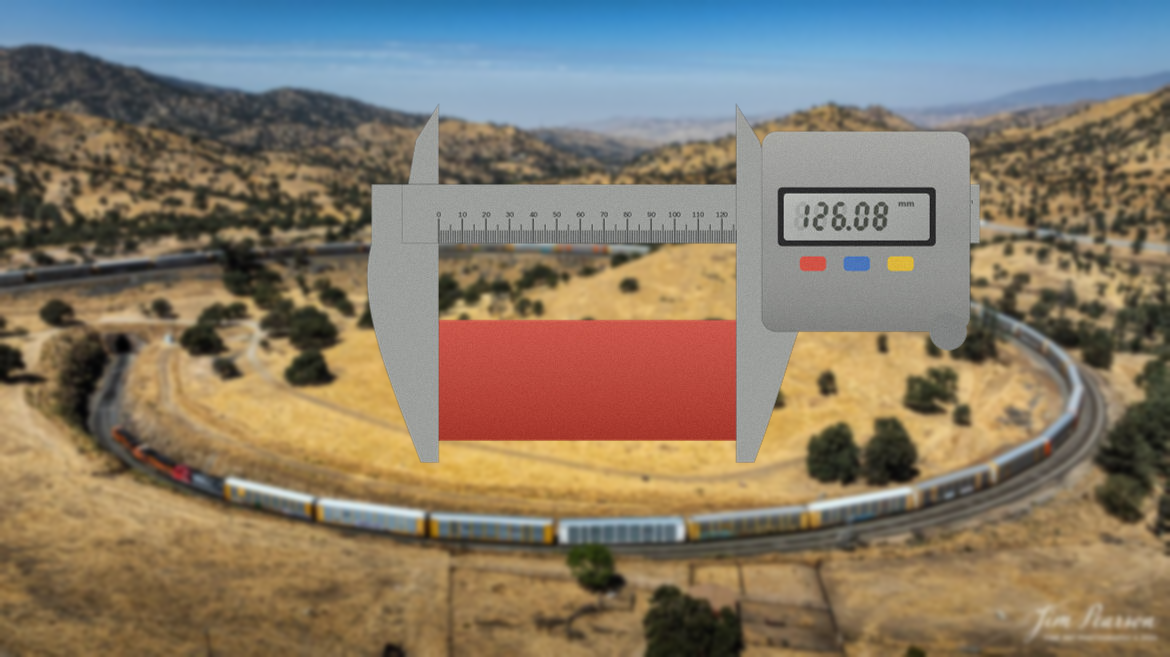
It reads value=126.08 unit=mm
